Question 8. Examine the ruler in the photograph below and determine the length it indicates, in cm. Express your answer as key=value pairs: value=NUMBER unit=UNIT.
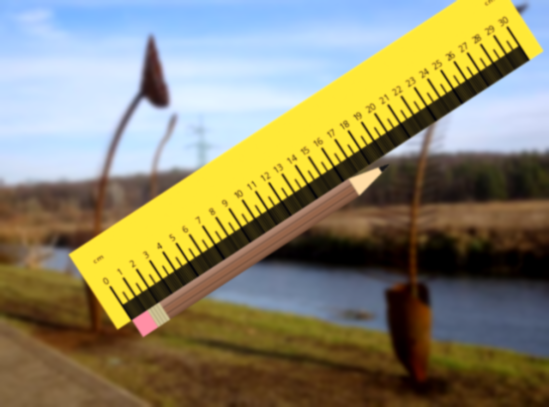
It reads value=19 unit=cm
